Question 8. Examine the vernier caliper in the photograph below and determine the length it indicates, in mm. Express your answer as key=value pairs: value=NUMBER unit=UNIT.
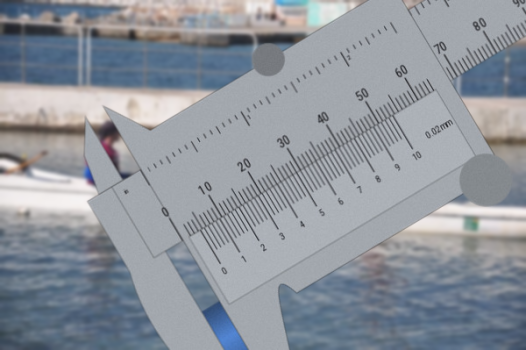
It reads value=4.5 unit=mm
